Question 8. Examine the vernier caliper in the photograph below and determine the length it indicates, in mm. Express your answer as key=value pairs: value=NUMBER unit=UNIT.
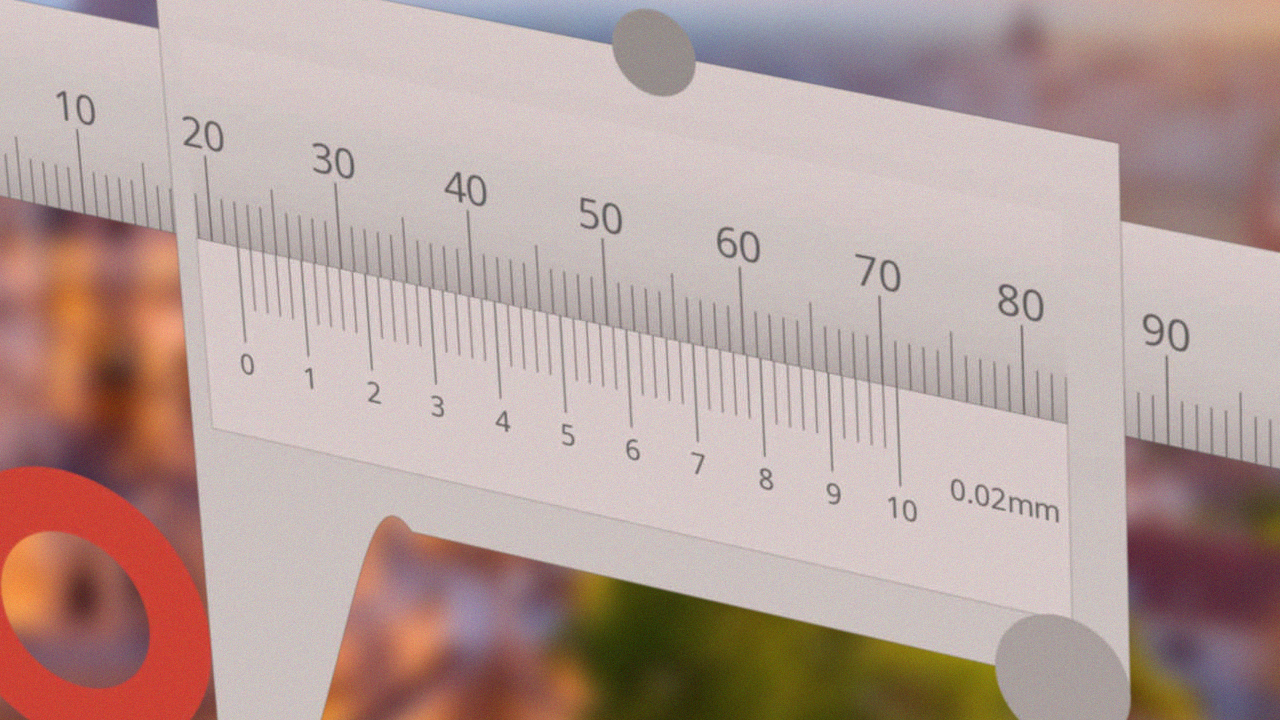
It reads value=22.0 unit=mm
